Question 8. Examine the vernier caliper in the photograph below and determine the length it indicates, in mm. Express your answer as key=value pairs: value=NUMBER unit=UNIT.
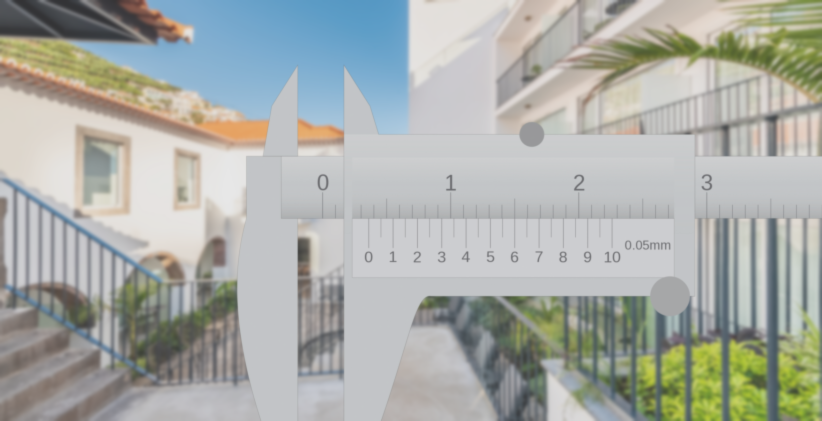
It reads value=3.6 unit=mm
